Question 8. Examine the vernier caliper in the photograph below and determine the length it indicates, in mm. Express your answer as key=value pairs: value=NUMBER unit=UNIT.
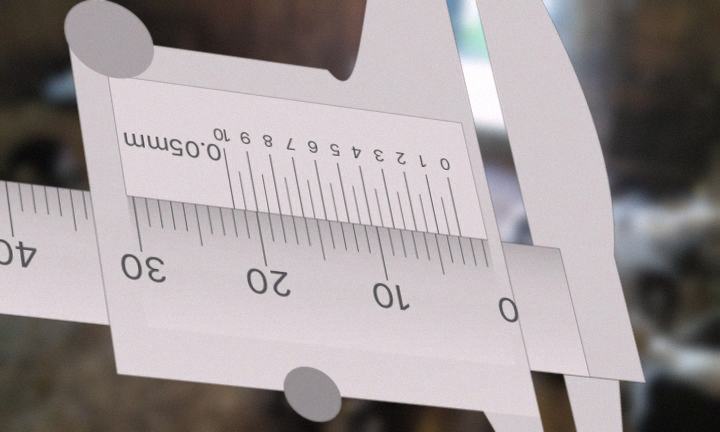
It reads value=2.8 unit=mm
